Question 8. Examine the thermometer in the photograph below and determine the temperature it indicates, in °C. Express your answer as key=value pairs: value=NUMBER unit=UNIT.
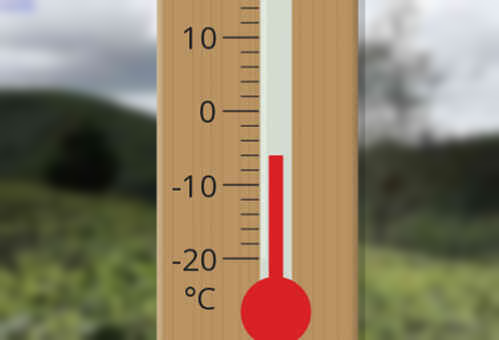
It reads value=-6 unit=°C
